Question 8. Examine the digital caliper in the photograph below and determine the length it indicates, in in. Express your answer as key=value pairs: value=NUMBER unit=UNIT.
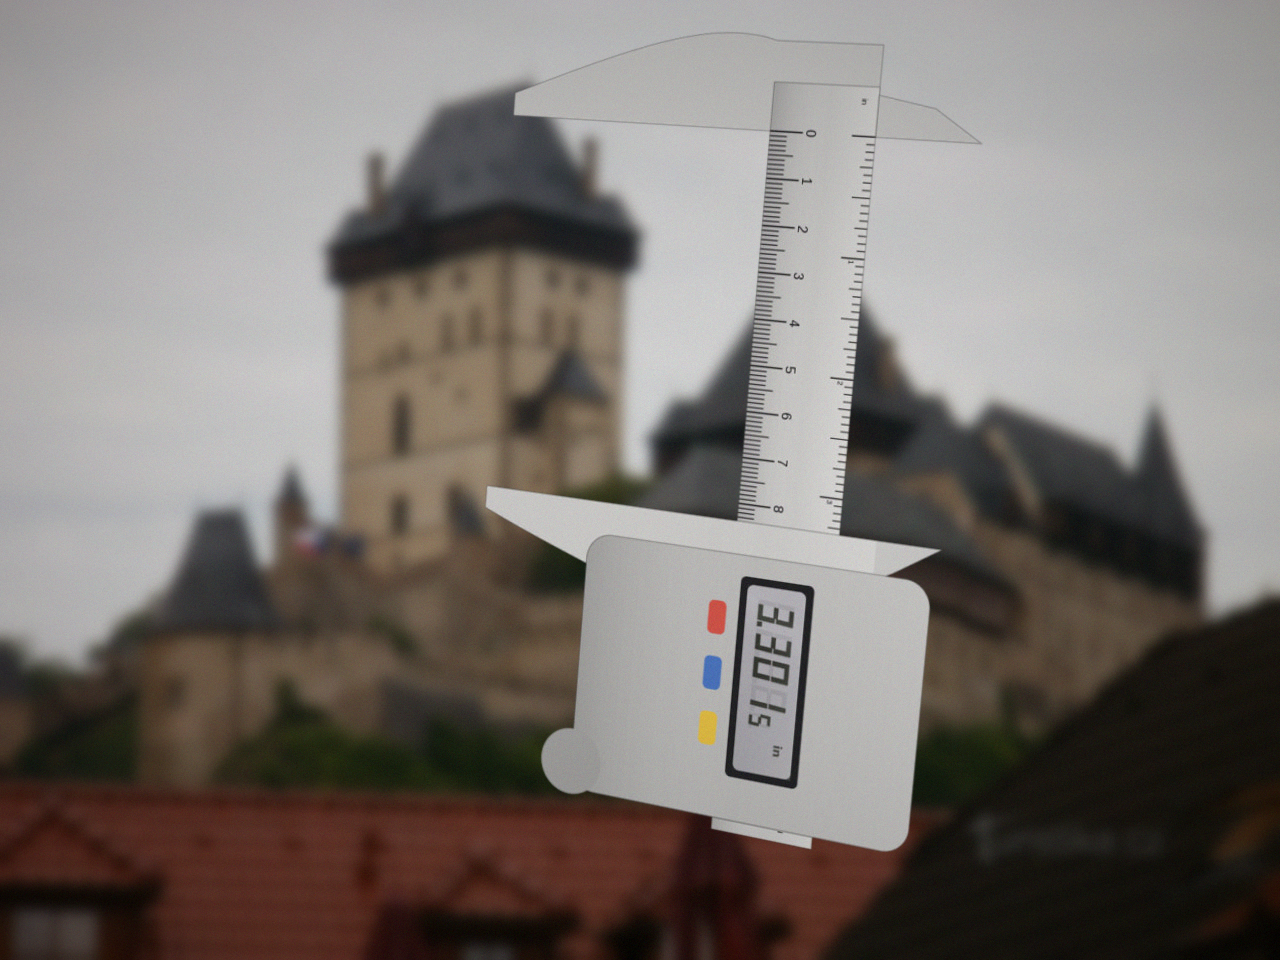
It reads value=3.3015 unit=in
